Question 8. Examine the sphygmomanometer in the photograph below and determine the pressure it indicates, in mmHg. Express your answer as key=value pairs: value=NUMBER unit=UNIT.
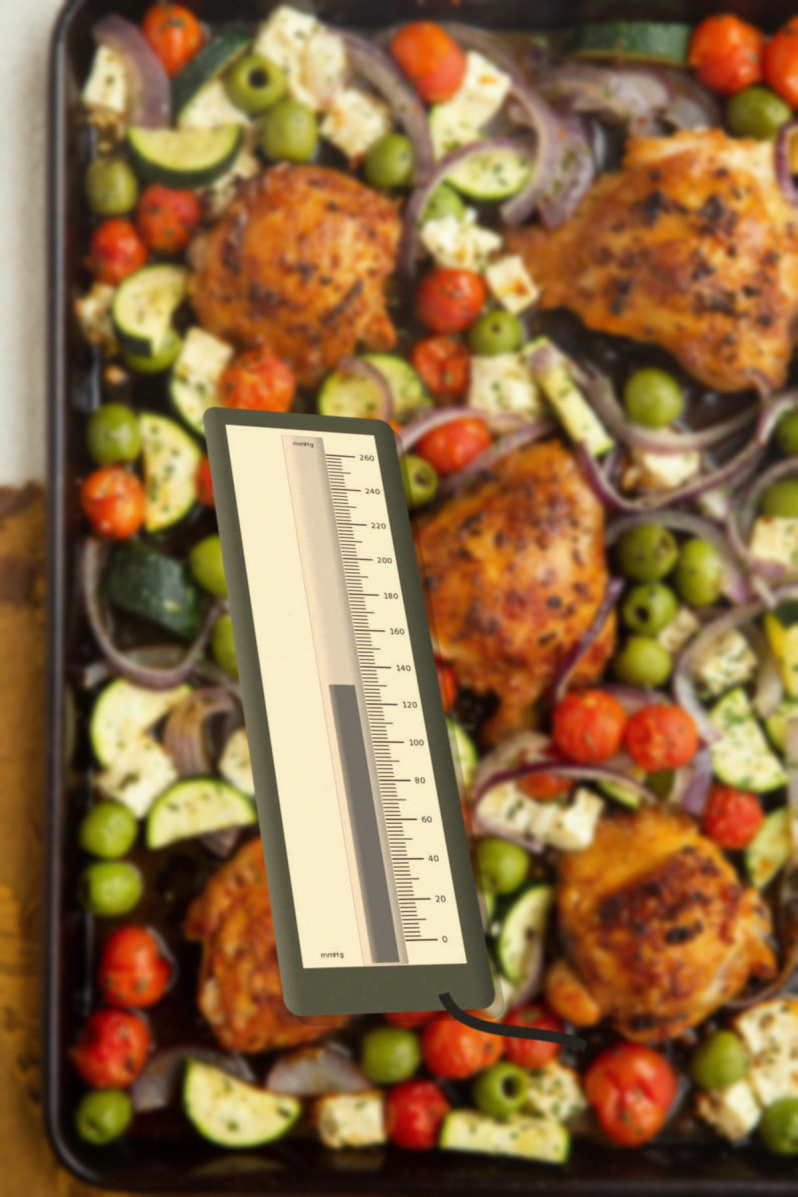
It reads value=130 unit=mmHg
